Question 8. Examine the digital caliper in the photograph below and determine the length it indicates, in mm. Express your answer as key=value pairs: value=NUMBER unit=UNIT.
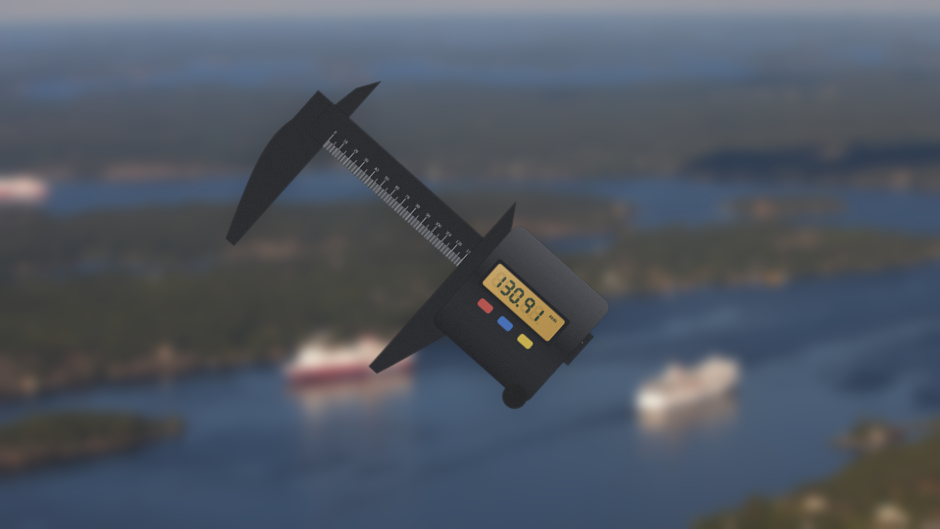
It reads value=130.91 unit=mm
